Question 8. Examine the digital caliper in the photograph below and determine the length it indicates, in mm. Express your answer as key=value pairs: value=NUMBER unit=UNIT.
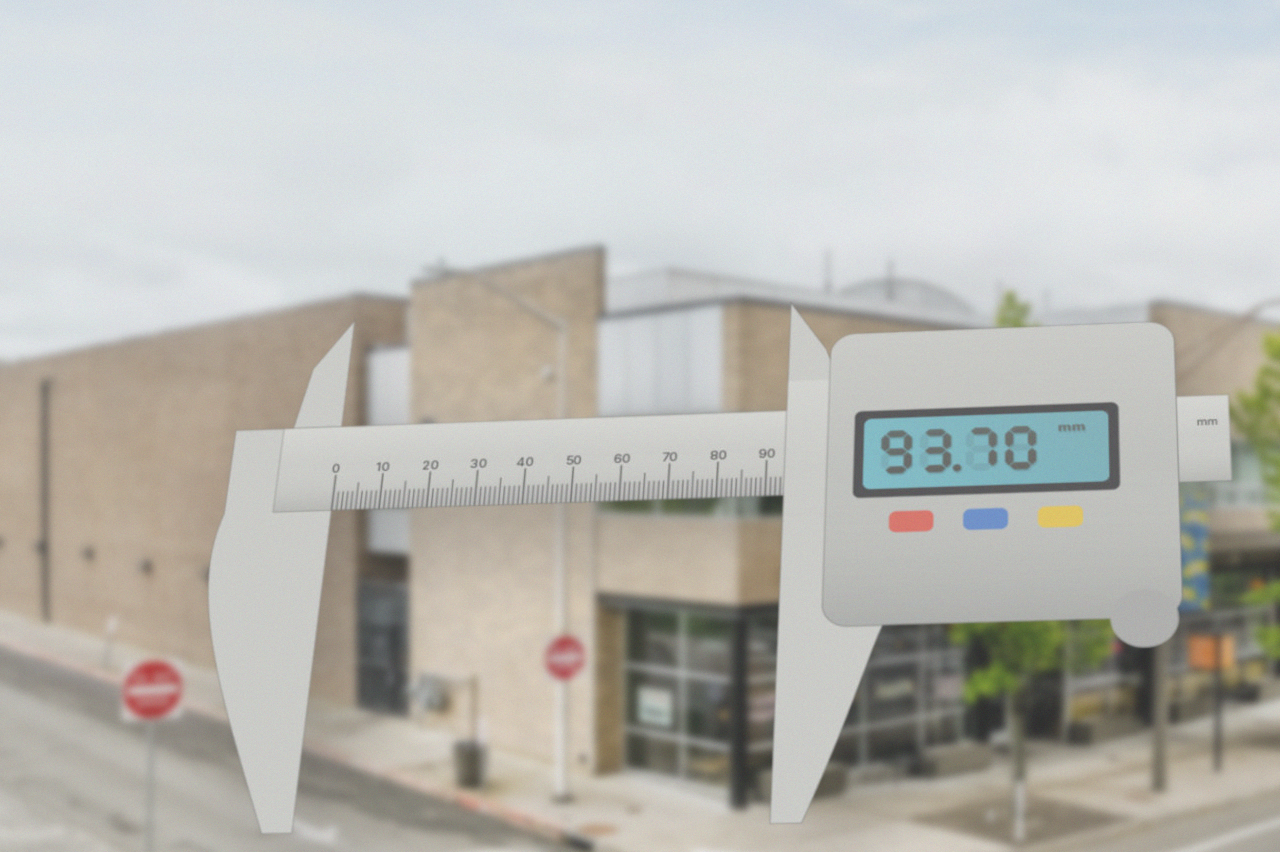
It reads value=93.70 unit=mm
